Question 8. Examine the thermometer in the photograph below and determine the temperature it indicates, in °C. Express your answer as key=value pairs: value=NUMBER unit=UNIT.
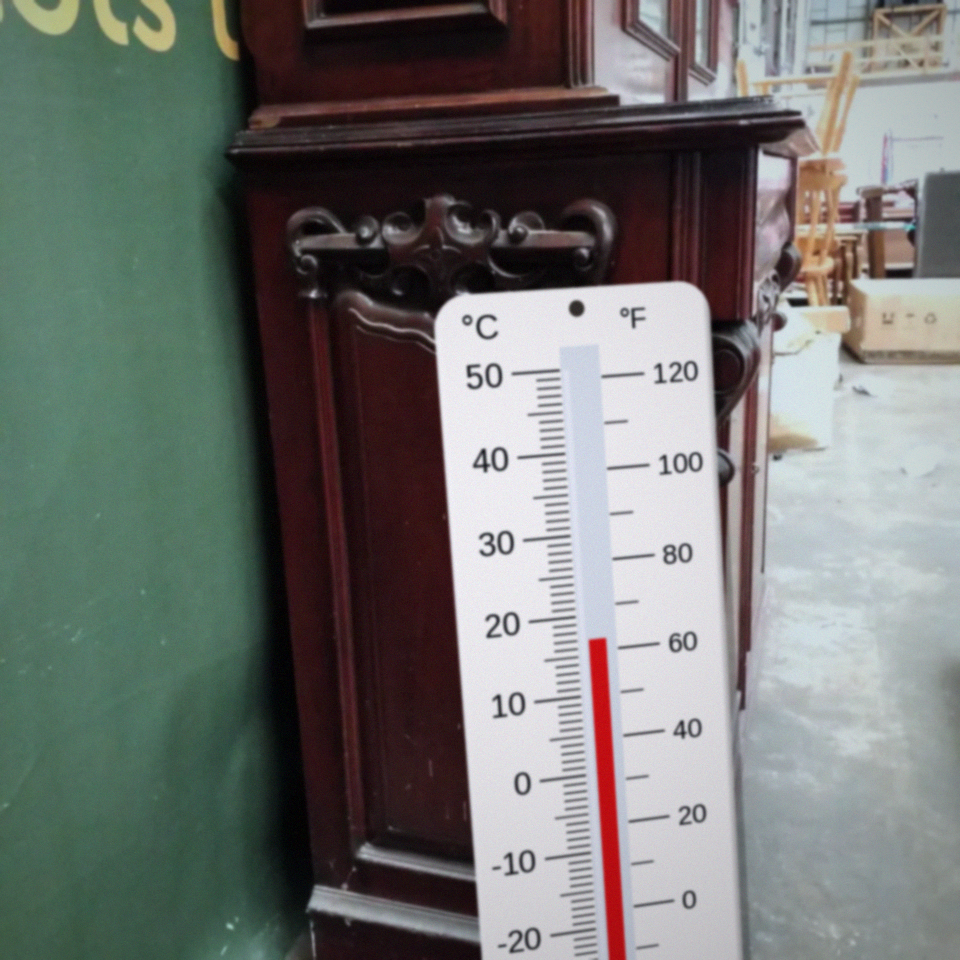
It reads value=17 unit=°C
